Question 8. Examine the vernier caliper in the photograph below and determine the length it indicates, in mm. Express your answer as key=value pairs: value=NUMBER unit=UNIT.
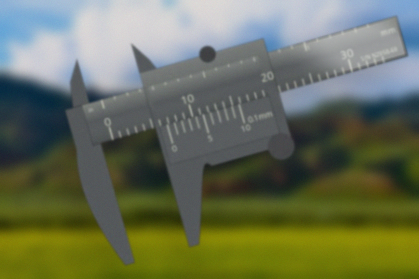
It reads value=6.8 unit=mm
